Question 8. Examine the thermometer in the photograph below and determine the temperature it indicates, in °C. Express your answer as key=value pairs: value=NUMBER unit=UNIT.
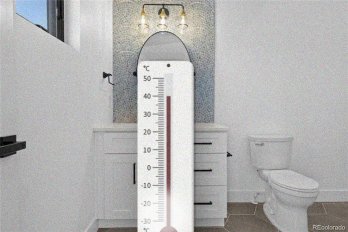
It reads value=40 unit=°C
